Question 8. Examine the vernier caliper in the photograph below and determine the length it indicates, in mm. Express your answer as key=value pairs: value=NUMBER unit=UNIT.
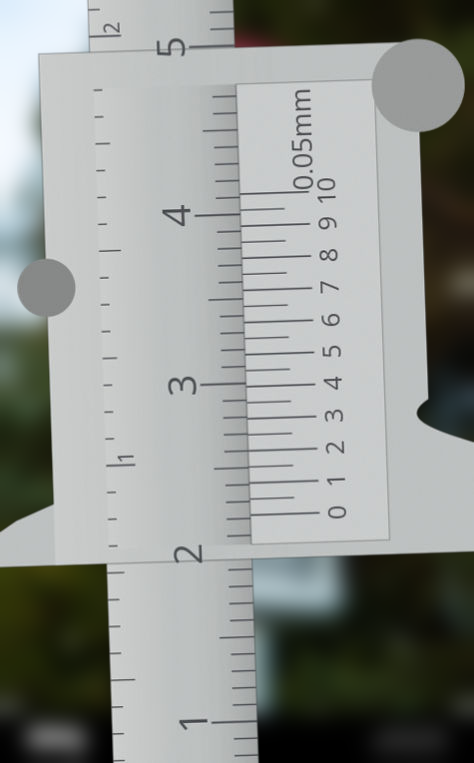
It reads value=22.2 unit=mm
